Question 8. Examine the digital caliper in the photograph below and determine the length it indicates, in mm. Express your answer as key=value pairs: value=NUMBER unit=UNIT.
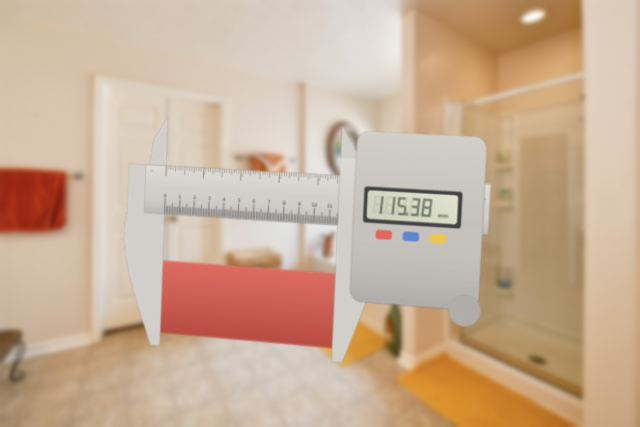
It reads value=115.38 unit=mm
